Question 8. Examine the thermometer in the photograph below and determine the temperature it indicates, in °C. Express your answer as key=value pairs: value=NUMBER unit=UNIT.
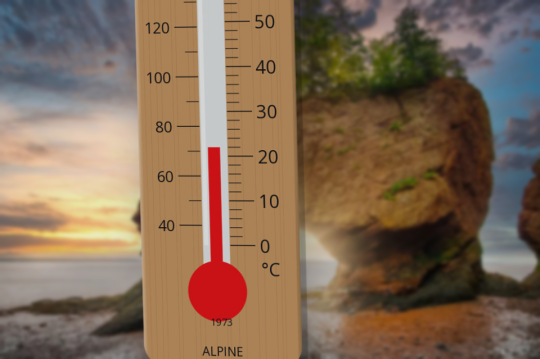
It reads value=22 unit=°C
